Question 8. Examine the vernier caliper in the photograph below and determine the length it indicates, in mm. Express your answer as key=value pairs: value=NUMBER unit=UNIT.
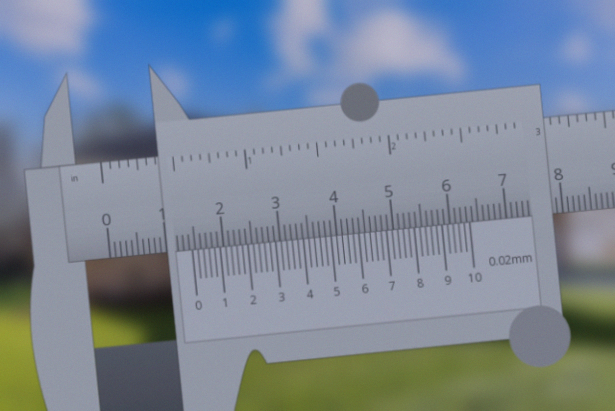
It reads value=14.5 unit=mm
